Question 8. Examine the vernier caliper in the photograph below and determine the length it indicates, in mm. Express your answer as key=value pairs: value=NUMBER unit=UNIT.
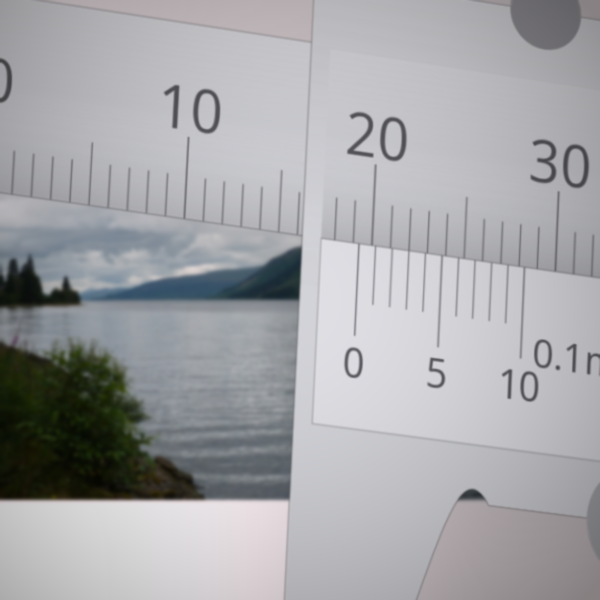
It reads value=19.3 unit=mm
